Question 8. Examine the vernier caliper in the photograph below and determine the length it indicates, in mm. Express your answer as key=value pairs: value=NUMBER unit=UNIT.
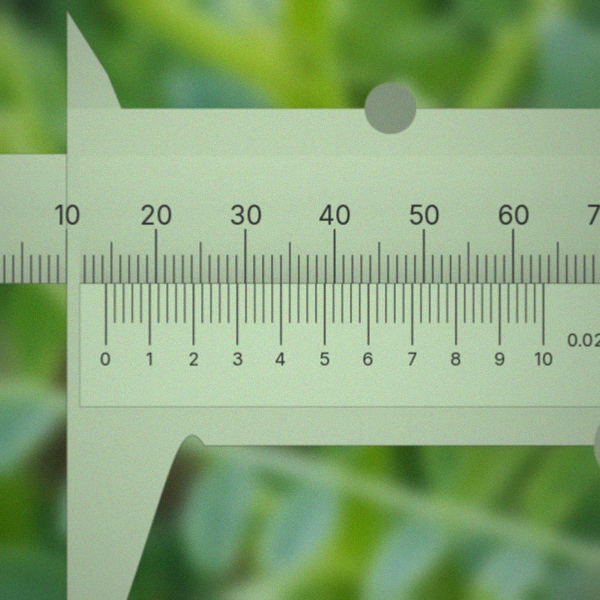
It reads value=14.4 unit=mm
